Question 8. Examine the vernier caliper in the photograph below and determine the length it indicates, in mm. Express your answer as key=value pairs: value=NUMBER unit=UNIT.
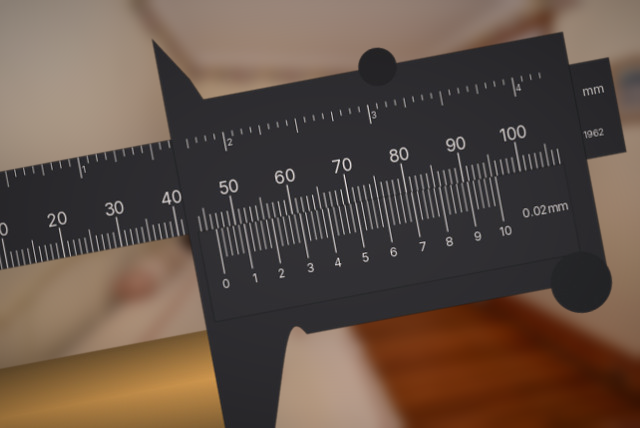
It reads value=46.6 unit=mm
